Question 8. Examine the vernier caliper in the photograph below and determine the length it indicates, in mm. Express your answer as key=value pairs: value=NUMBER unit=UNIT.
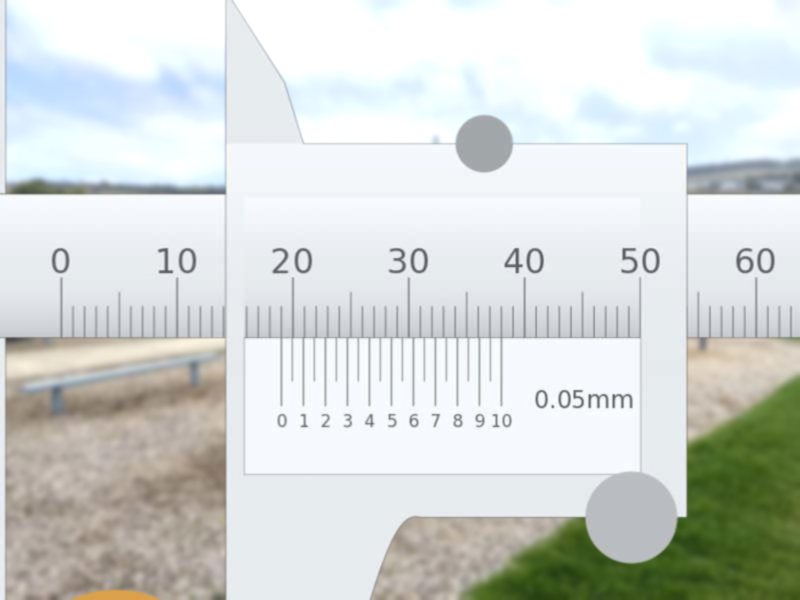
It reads value=19.0 unit=mm
